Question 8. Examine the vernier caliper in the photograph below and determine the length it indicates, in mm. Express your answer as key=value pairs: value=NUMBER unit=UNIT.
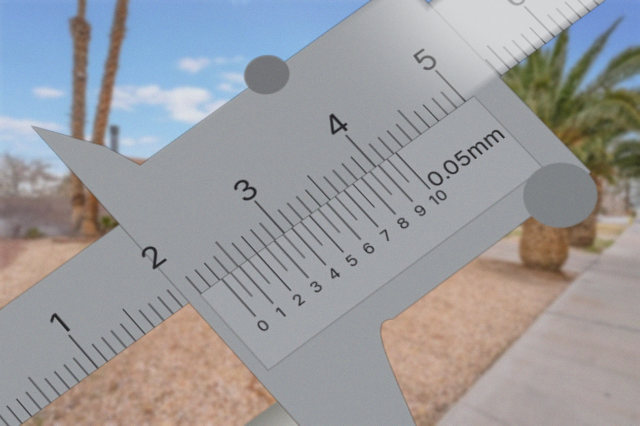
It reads value=23.2 unit=mm
